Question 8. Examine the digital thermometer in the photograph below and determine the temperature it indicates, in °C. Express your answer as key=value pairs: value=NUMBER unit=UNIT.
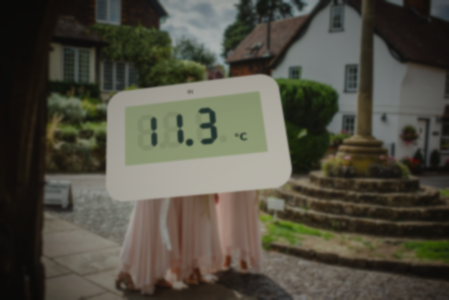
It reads value=11.3 unit=°C
